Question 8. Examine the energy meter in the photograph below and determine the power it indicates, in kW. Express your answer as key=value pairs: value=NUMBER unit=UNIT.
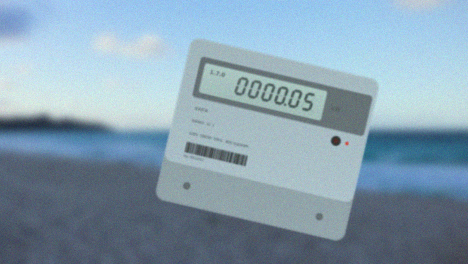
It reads value=0.05 unit=kW
